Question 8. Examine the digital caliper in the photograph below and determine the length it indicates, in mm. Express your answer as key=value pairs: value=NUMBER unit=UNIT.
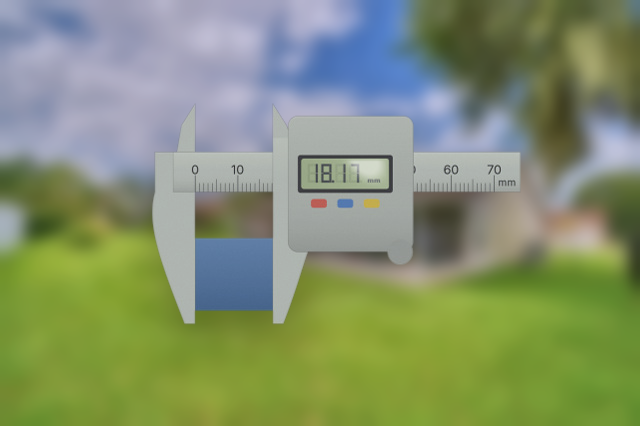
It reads value=18.17 unit=mm
